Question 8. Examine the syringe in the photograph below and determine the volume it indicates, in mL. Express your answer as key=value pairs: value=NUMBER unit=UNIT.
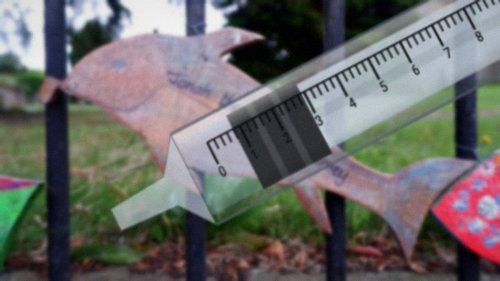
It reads value=0.8 unit=mL
